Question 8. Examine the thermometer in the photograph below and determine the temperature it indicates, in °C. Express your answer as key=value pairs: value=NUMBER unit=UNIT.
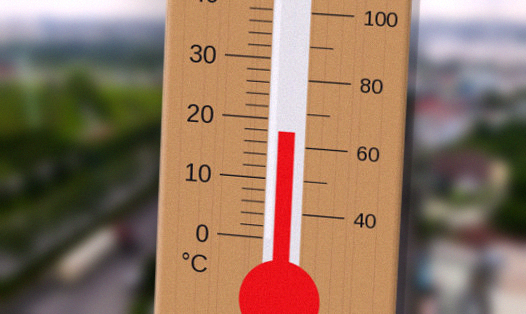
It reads value=18 unit=°C
